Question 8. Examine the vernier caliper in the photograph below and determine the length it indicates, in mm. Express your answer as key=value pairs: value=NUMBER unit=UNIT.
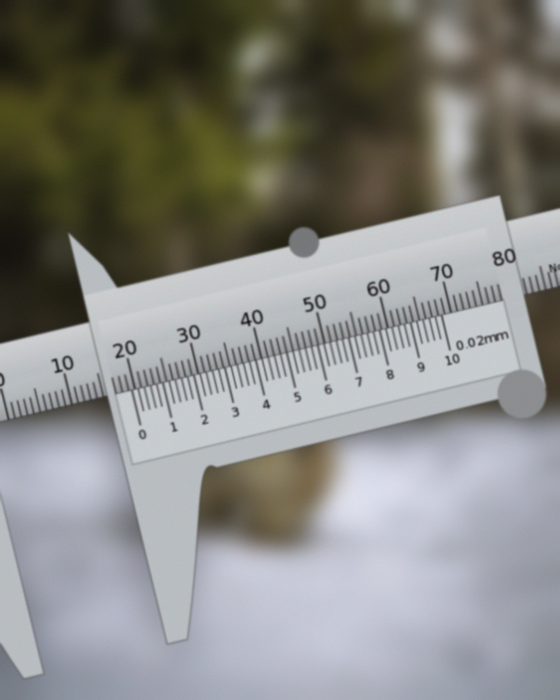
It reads value=19.5 unit=mm
